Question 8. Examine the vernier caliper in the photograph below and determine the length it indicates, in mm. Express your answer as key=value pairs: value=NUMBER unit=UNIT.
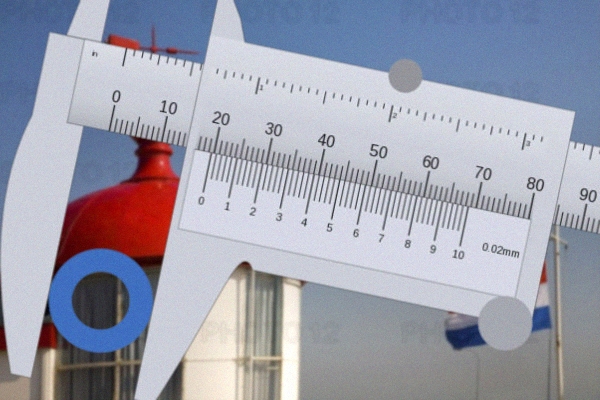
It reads value=19.5 unit=mm
